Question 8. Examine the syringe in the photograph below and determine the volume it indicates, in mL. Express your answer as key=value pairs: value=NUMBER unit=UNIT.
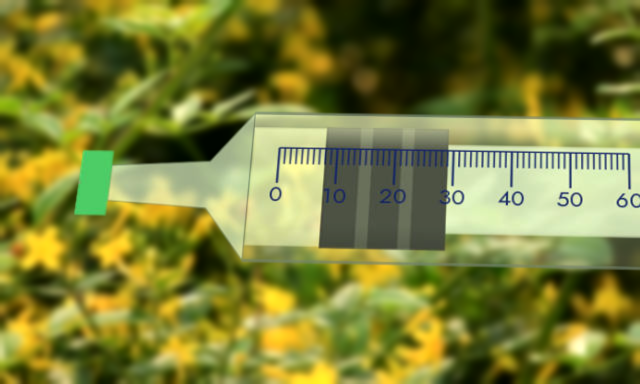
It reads value=8 unit=mL
